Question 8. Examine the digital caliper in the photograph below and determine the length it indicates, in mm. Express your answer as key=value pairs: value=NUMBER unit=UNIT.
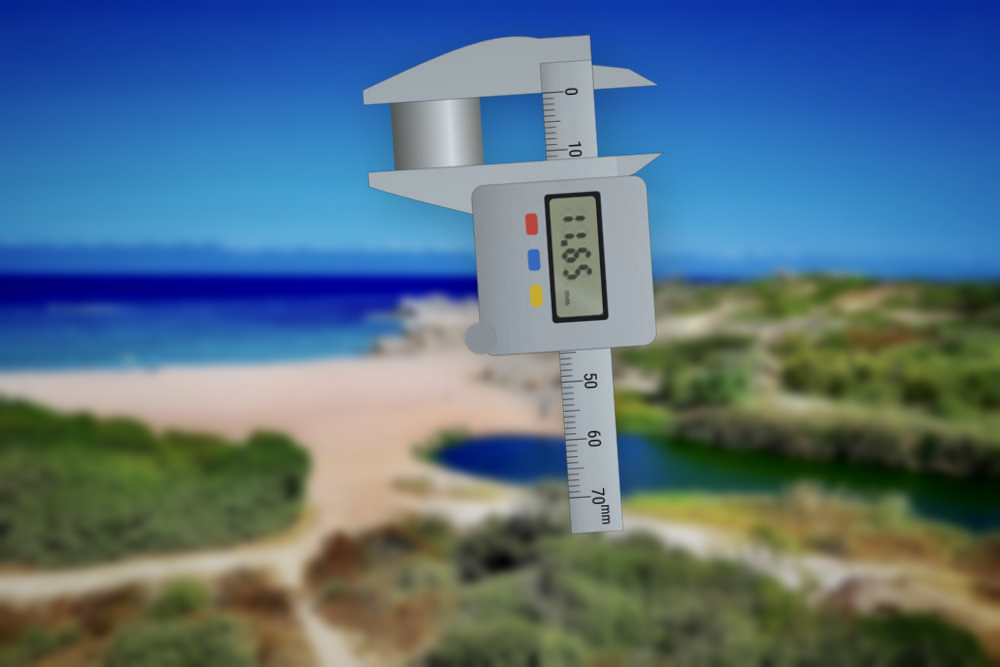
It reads value=11.65 unit=mm
